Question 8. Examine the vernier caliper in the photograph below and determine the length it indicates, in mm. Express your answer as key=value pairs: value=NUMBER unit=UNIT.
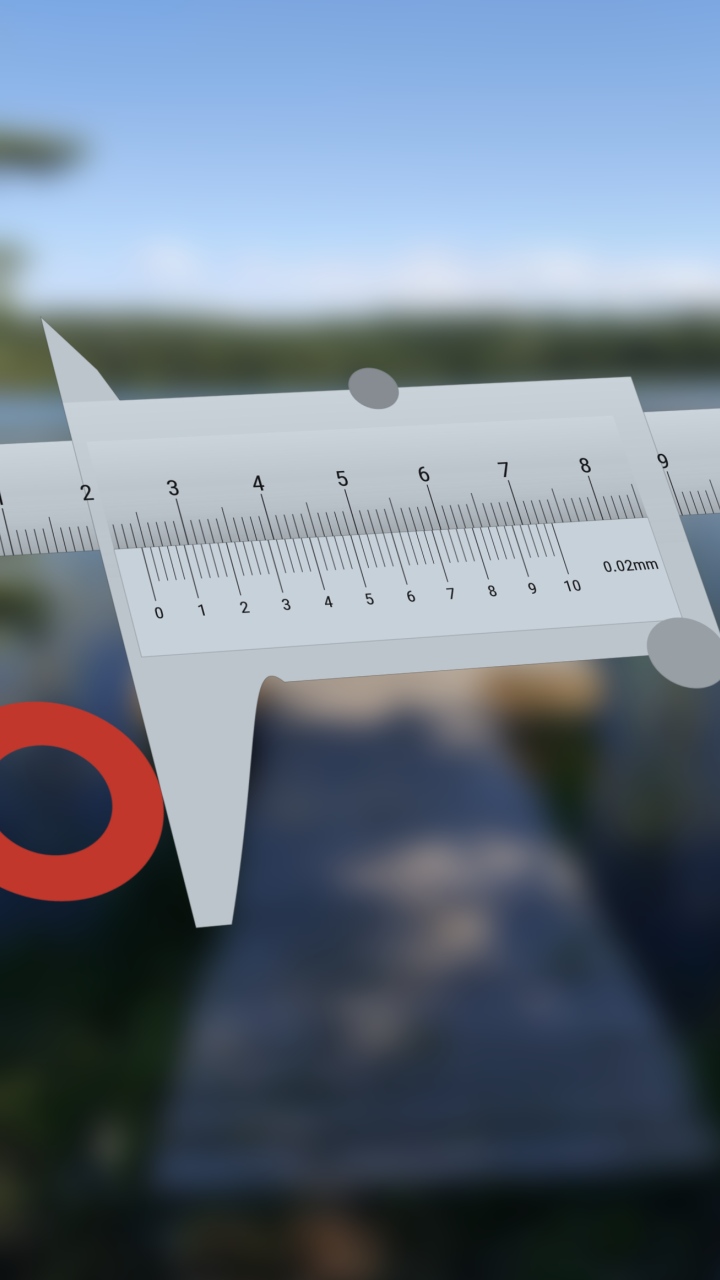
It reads value=24.6 unit=mm
